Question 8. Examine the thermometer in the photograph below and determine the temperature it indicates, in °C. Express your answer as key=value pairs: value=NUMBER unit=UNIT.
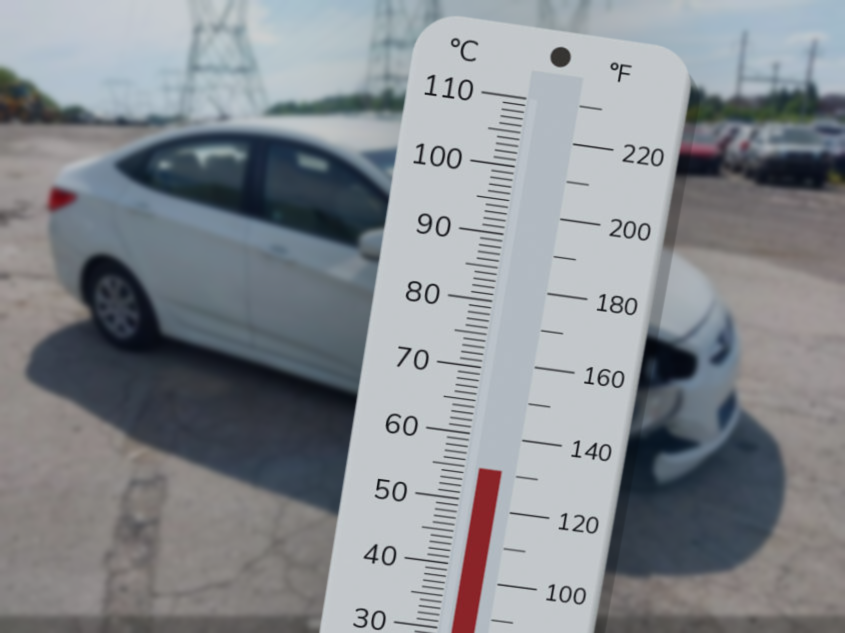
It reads value=55 unit=°C
